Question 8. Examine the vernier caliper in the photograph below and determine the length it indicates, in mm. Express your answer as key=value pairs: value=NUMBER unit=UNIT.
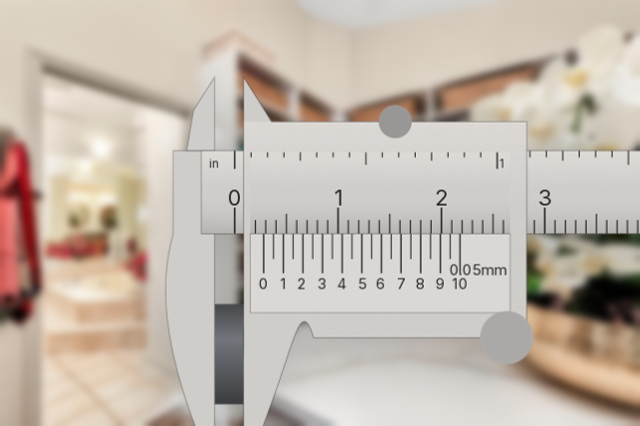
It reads value=2.8 unit=mm
